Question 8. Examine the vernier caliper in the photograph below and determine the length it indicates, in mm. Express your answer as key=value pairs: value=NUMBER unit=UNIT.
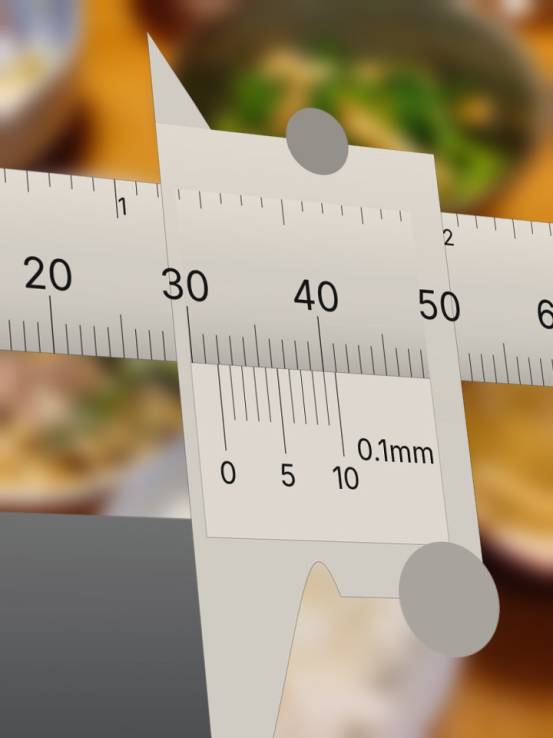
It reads value=31.9 unit=mm
